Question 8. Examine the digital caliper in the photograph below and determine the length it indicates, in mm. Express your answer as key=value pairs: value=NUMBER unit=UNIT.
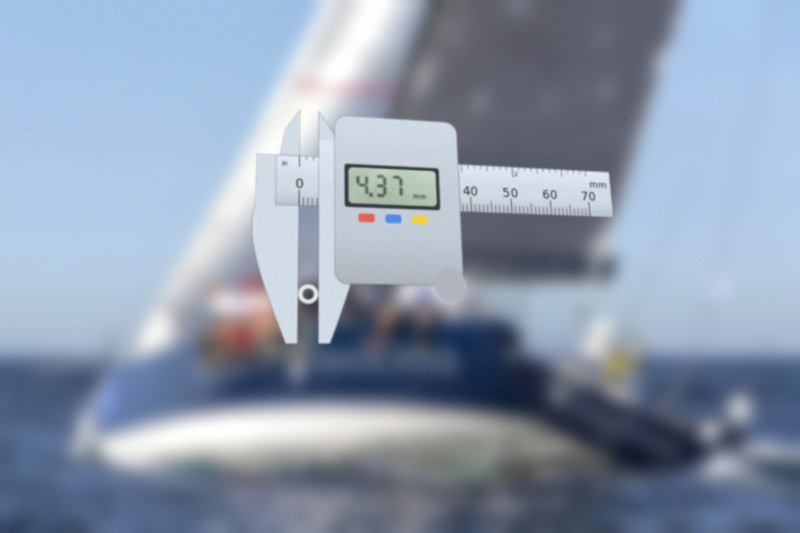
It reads value=4.37 unit=mm
